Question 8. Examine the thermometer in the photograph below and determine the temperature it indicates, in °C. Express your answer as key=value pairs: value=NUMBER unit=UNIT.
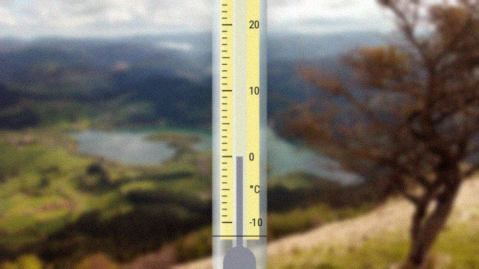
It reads value=0 unit=°C
